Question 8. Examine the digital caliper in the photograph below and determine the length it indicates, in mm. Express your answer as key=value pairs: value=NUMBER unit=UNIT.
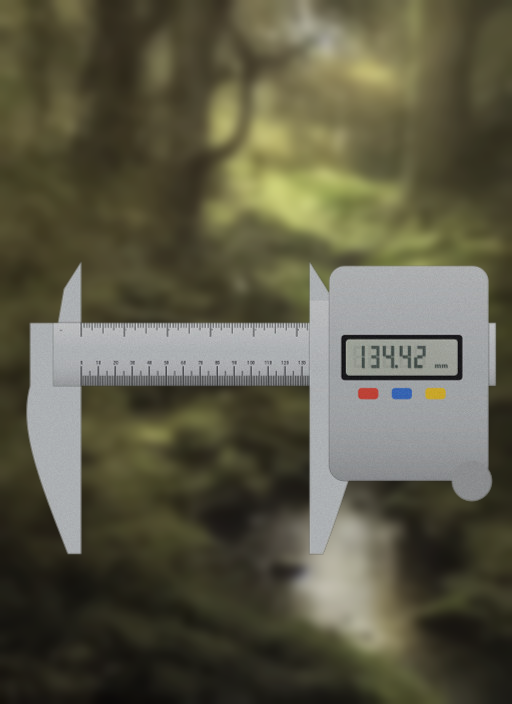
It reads value=134.42 unit=mm
